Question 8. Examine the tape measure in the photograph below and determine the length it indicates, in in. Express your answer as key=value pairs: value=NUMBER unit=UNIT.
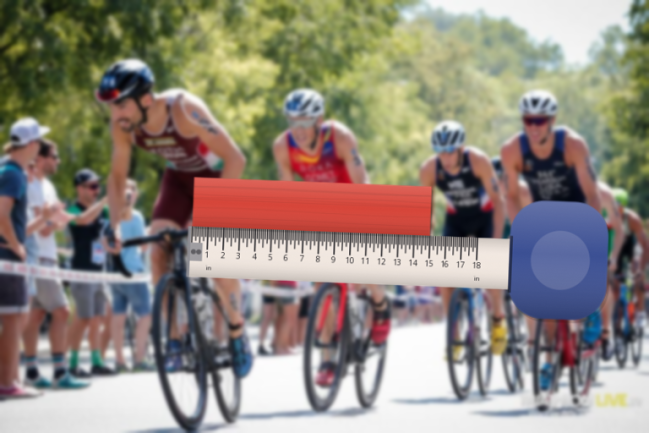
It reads value=15 unit=in
